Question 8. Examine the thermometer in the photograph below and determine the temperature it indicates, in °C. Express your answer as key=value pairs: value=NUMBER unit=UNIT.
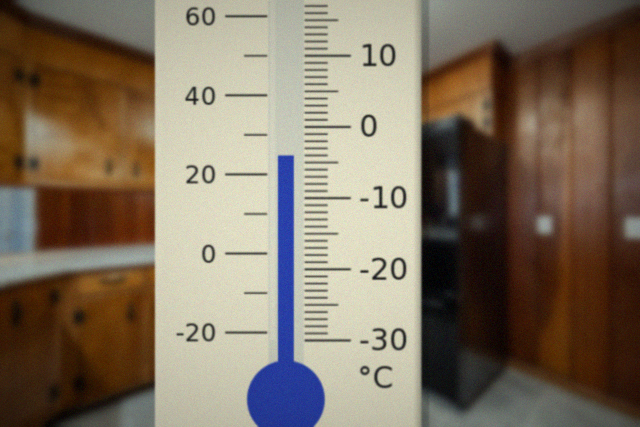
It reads value=-4 unit=°C
